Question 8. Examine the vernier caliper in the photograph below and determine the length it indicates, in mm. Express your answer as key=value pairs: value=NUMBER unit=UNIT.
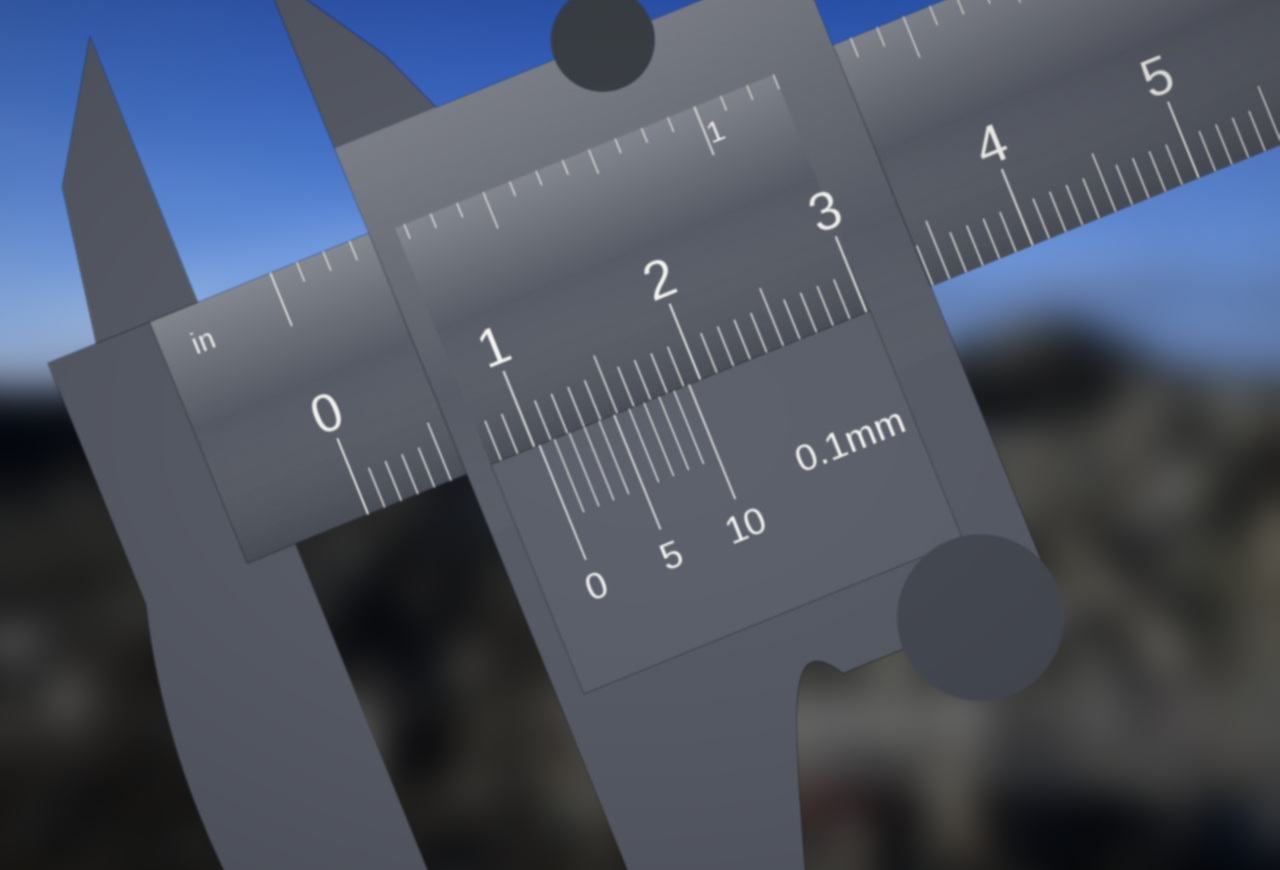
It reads value=10.3 unit=mm
